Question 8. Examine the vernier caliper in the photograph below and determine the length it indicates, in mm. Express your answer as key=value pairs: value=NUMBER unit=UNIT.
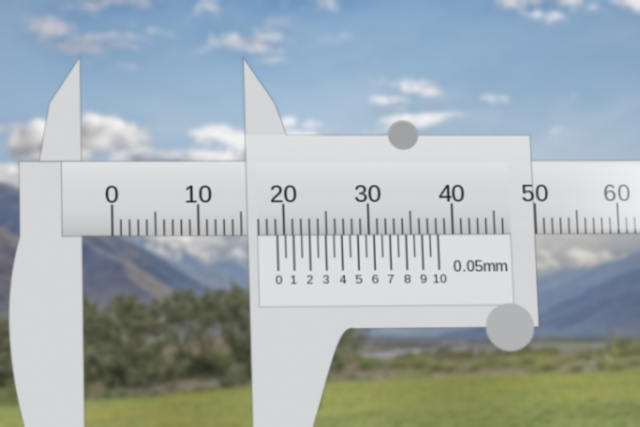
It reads value=19.2 unit=mm
